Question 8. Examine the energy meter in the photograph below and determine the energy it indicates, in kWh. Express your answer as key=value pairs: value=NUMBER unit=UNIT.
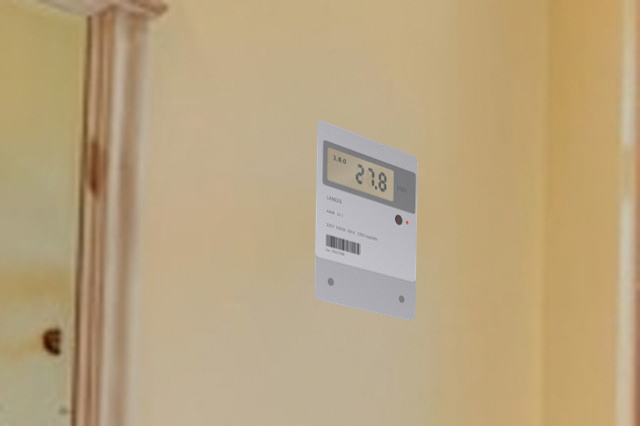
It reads value=27.8 unit=kWh
